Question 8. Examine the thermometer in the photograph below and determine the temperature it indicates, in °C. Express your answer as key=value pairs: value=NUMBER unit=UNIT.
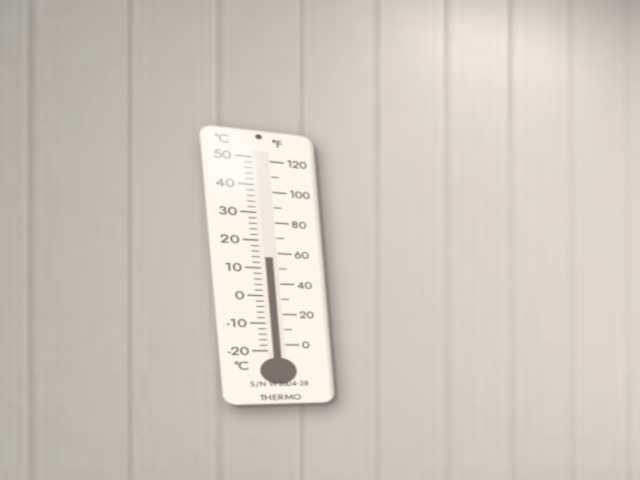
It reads value=14 unit=°C
